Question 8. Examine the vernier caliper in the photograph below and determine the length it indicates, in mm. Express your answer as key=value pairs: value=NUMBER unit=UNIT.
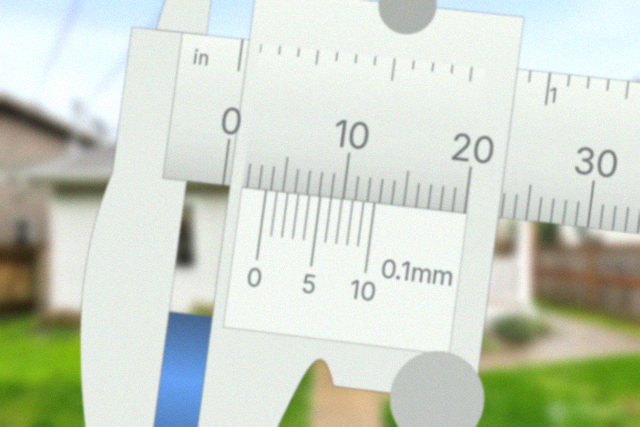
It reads value=3.6 unit=mm
